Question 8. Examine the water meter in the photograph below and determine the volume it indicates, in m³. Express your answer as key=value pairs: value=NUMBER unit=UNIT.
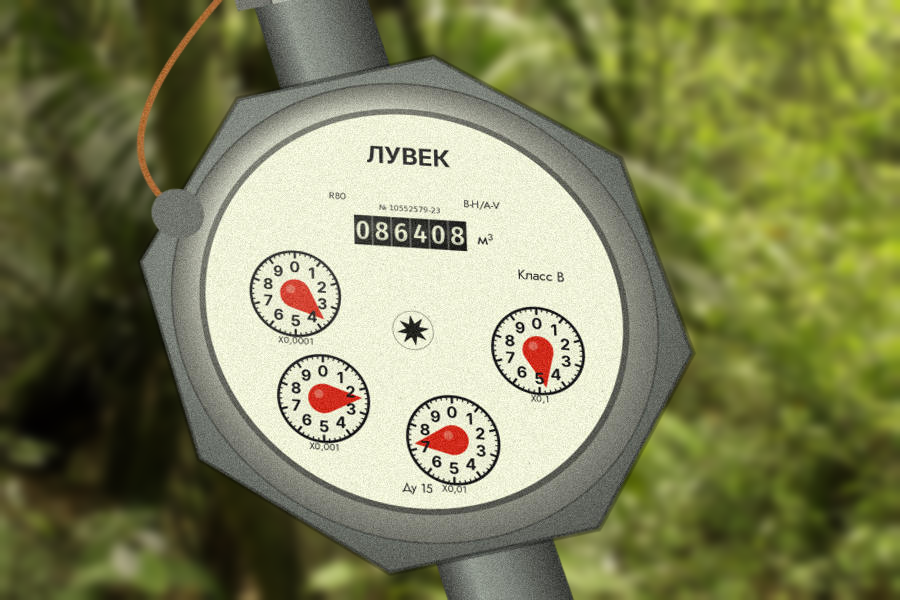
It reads value=86408.4723 unit=m³
